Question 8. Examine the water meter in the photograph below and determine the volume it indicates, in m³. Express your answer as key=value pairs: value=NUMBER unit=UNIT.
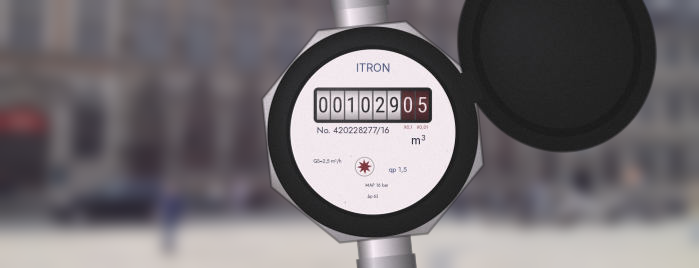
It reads value=1029.05 unit=m³
